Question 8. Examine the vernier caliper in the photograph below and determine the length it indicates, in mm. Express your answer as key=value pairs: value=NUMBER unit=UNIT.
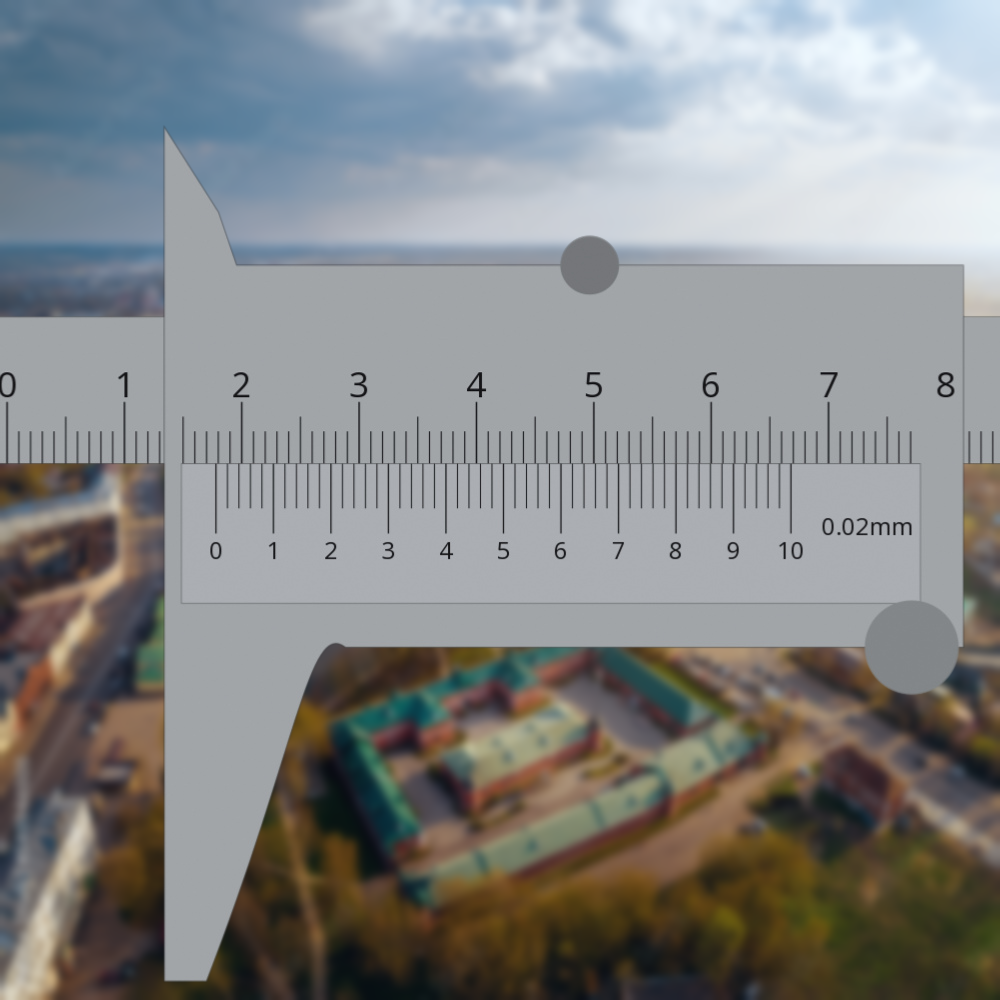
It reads value=17.8 unit=mm
